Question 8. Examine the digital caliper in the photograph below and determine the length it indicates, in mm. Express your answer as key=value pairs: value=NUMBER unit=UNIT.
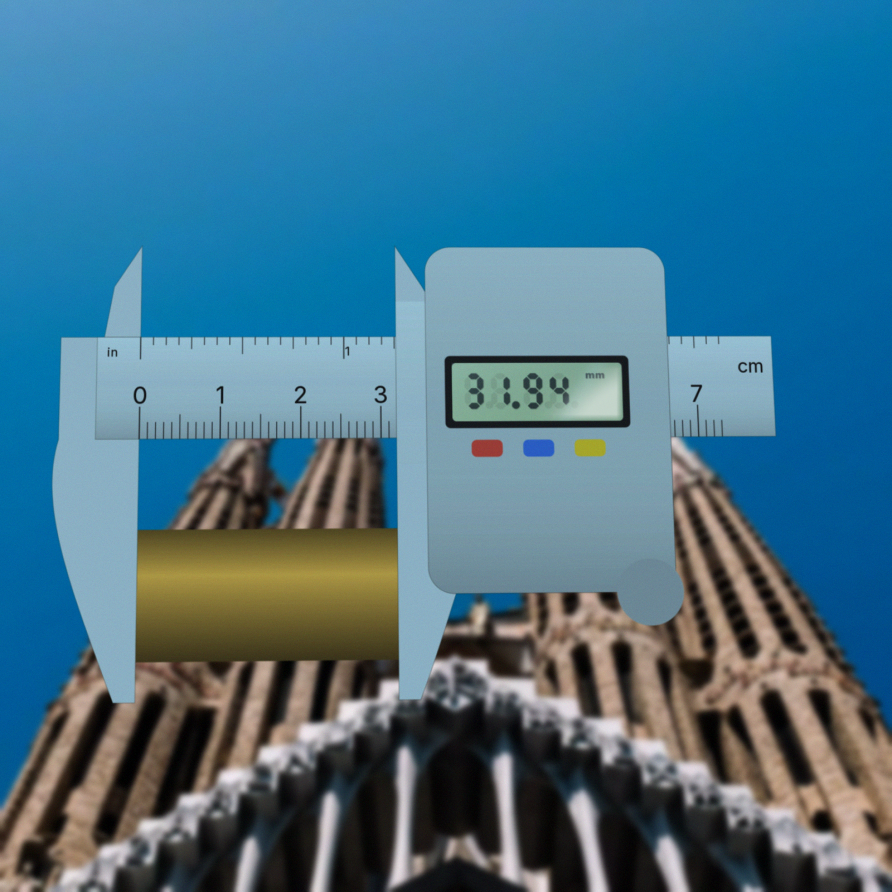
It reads value=31.94 unit=mm
